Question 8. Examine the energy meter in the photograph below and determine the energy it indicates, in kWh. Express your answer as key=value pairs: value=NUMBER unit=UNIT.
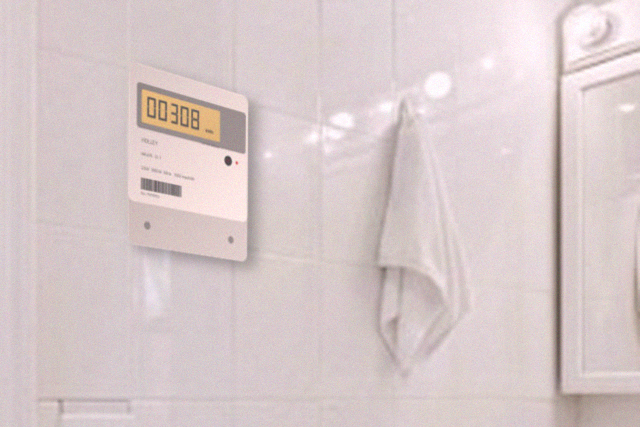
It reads value=308 unit=kWh
